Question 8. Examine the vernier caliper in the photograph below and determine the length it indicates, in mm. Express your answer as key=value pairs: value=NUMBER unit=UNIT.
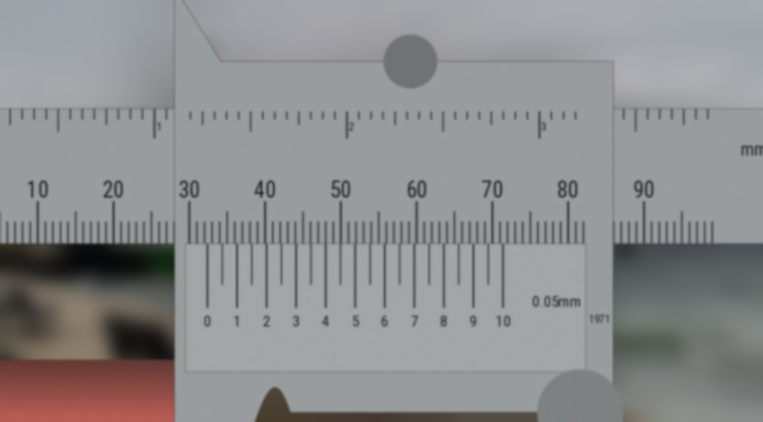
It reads value=32.4 unit=mm
